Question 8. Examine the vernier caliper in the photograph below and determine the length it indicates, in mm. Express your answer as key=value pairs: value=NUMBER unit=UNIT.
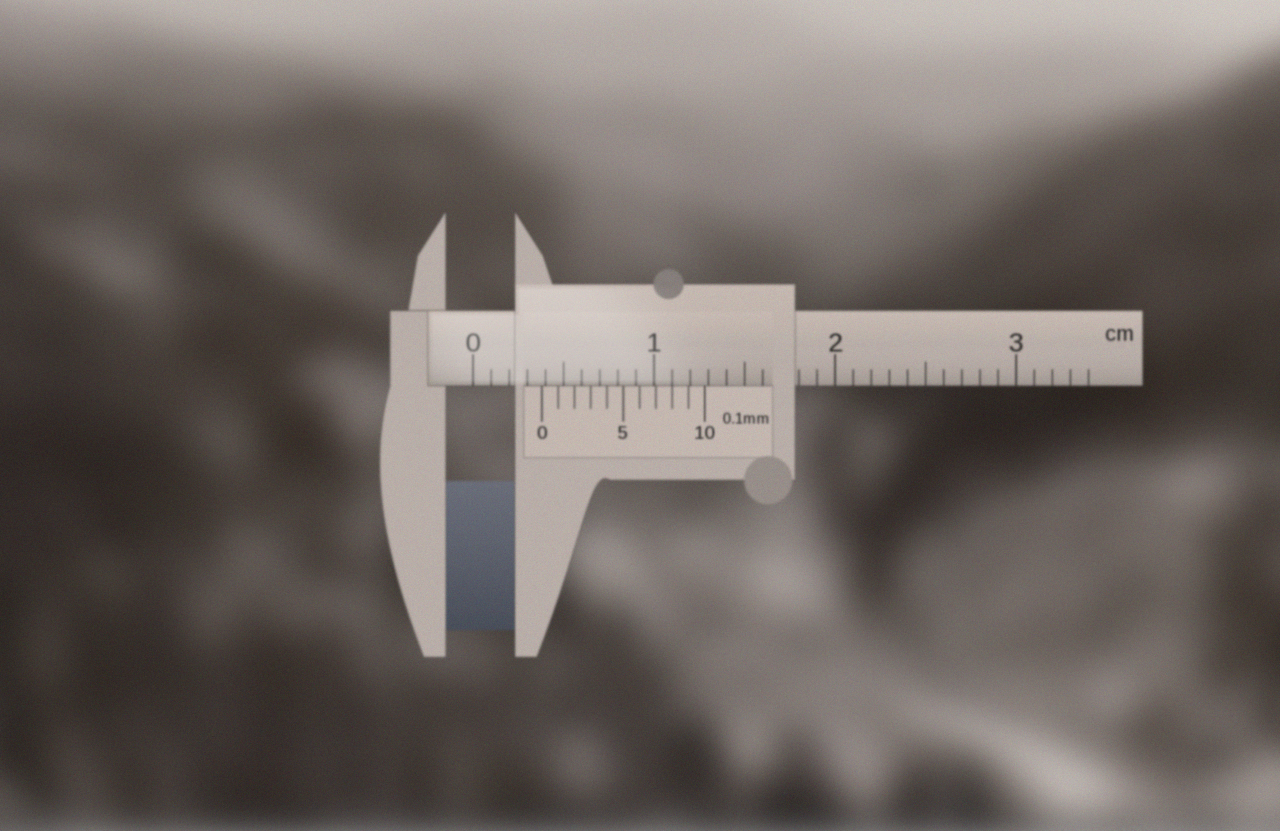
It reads value=3.8 unit=mm
